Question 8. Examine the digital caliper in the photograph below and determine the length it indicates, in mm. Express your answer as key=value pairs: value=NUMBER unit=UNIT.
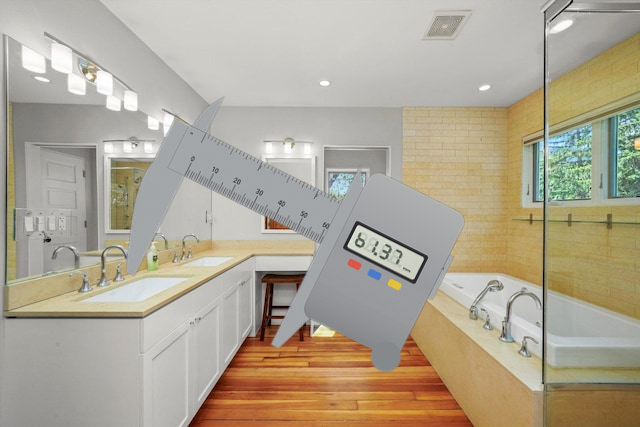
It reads value=61.37 unit=mm
